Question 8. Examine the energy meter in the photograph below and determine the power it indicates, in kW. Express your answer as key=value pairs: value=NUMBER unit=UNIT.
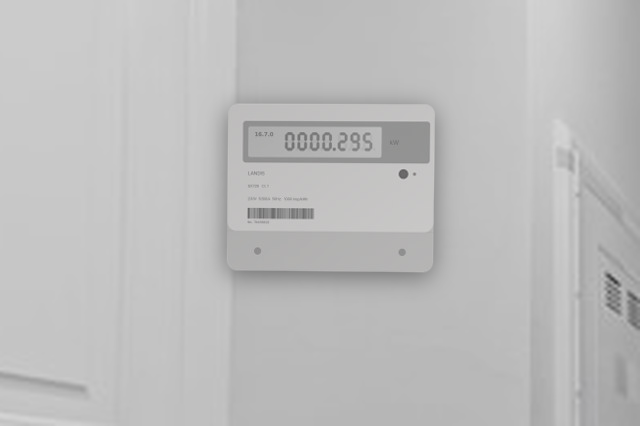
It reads value=0.295 unit=kW
